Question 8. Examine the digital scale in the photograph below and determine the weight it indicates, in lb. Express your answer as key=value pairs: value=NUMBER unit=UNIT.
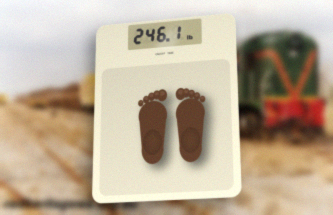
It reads value=246.1 unit=lb
